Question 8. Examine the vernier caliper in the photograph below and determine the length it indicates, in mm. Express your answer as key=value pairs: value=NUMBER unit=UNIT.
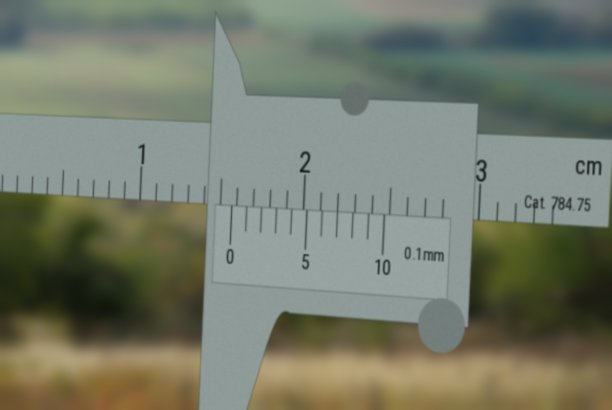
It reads value=15.7 unit=mm
